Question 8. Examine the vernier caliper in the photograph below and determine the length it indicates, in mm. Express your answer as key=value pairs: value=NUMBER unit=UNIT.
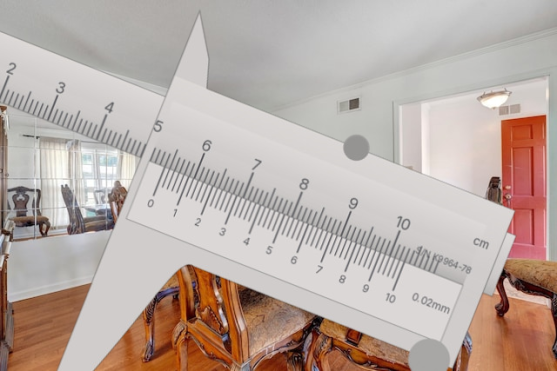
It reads value=54.0 unit=mm
